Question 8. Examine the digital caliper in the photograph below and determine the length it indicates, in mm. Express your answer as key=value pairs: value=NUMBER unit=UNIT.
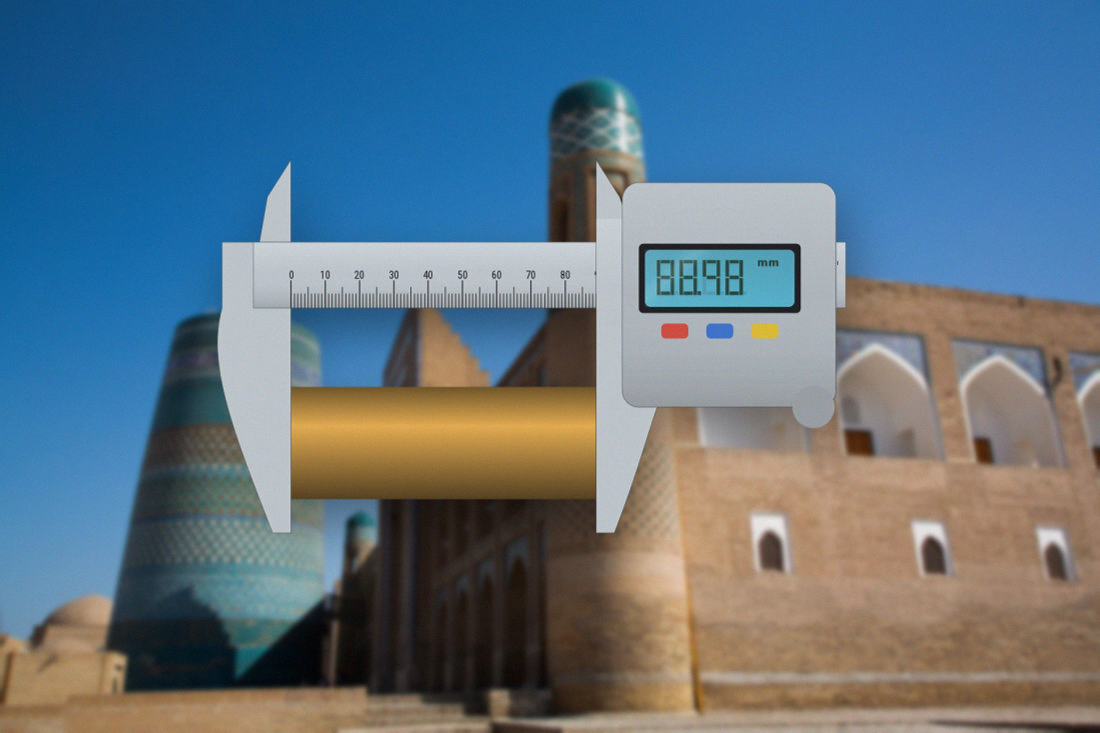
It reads value=88.98 unit=mm
